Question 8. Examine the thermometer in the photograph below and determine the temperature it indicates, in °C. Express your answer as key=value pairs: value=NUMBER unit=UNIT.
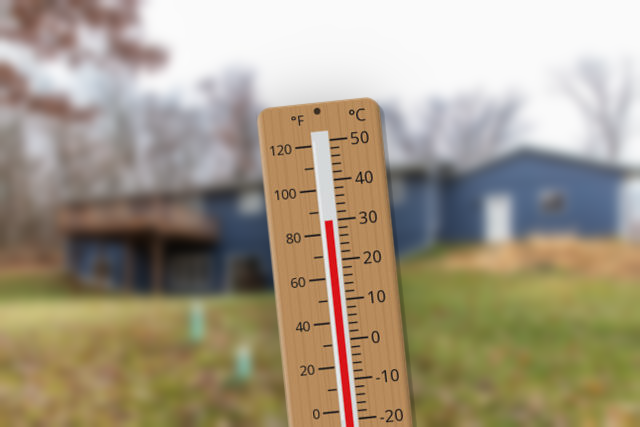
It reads value=30 unit=°C
